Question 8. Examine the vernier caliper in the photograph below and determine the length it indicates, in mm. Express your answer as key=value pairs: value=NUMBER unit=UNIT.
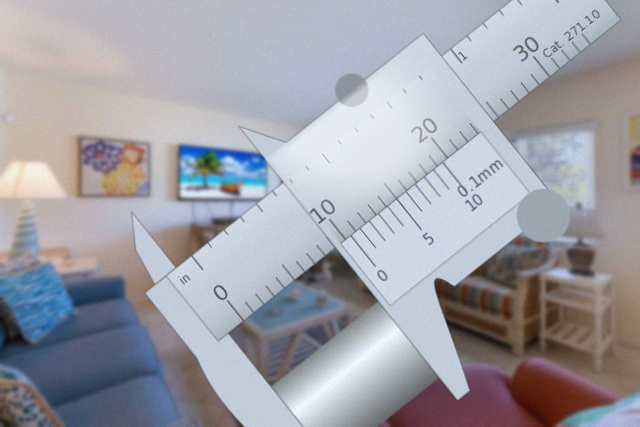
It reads value=10.5 unit=mm
